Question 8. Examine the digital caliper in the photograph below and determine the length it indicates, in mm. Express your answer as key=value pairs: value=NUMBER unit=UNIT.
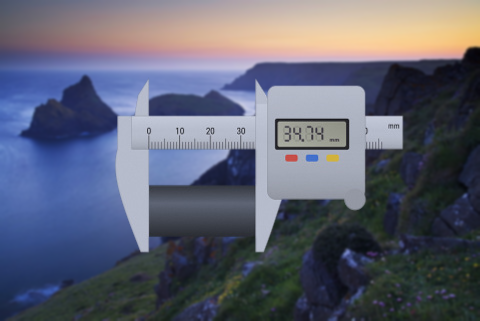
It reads value=34.74 unit=mm
